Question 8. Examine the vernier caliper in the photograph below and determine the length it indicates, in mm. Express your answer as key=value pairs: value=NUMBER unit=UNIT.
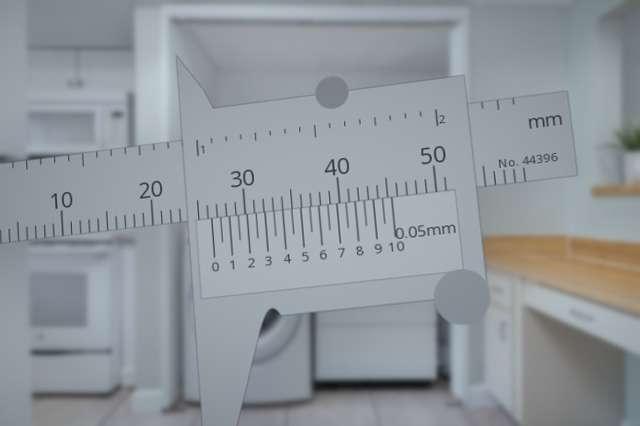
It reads value=26.4 unit=mm
